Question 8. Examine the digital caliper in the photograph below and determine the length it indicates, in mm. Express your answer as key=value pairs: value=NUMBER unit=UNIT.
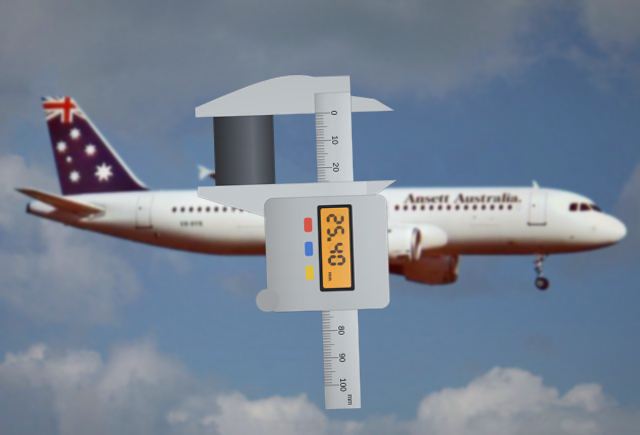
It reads value=25.40 unit=mm
